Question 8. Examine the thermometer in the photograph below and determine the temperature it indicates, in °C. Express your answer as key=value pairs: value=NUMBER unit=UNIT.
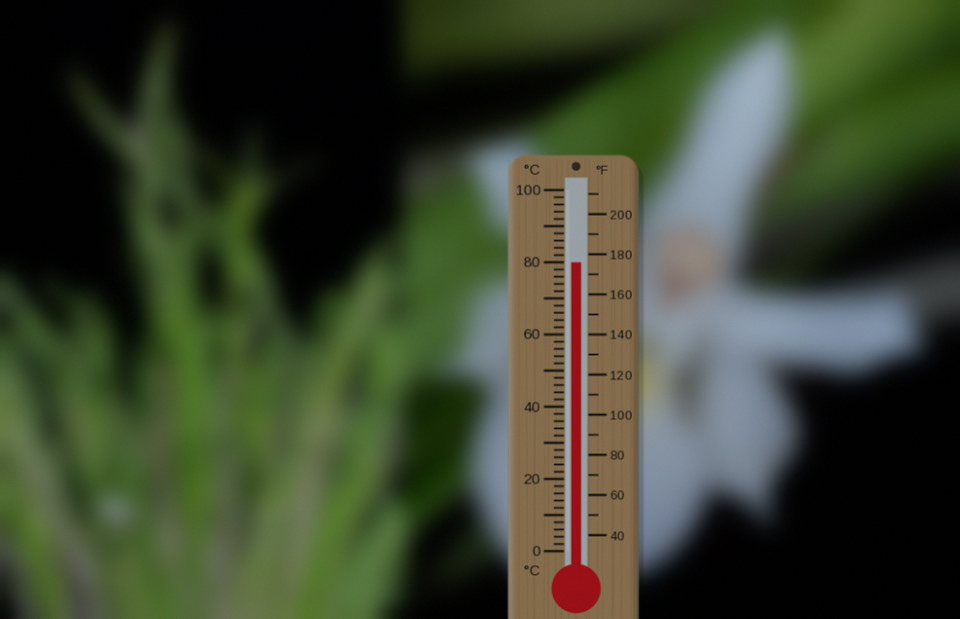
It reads value=80 unit=°C
